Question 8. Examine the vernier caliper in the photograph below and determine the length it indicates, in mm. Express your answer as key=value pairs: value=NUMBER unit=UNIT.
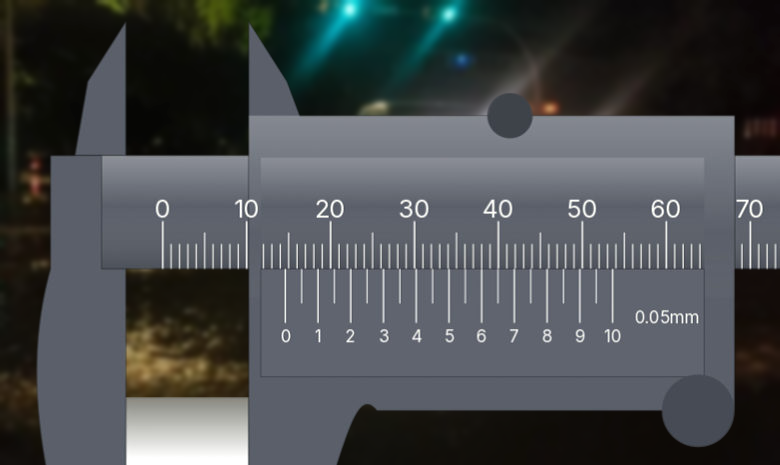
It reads value=14.6 unit=mm
